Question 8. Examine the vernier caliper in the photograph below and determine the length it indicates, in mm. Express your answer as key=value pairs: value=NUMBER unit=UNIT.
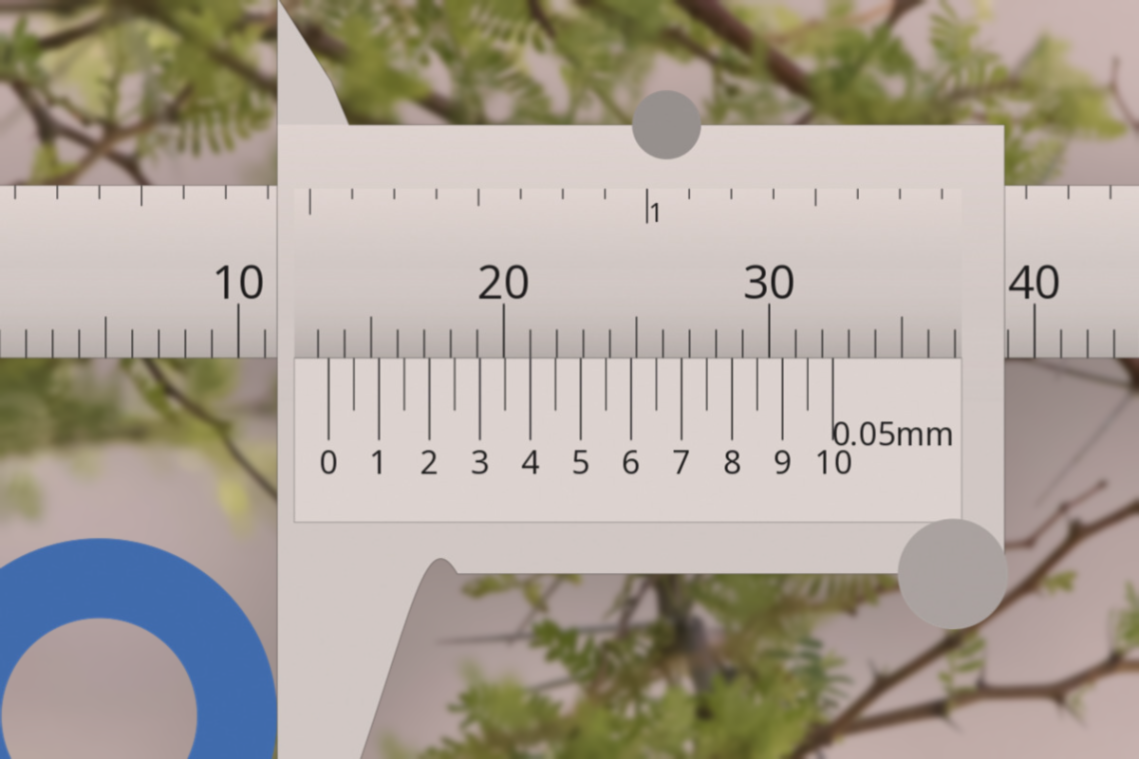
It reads value=13.40 unit=mm
